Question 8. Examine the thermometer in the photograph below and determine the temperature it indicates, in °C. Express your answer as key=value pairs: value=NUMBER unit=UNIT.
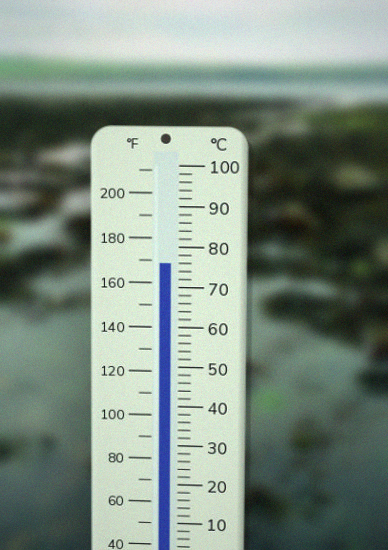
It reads value=76 unit=°C
